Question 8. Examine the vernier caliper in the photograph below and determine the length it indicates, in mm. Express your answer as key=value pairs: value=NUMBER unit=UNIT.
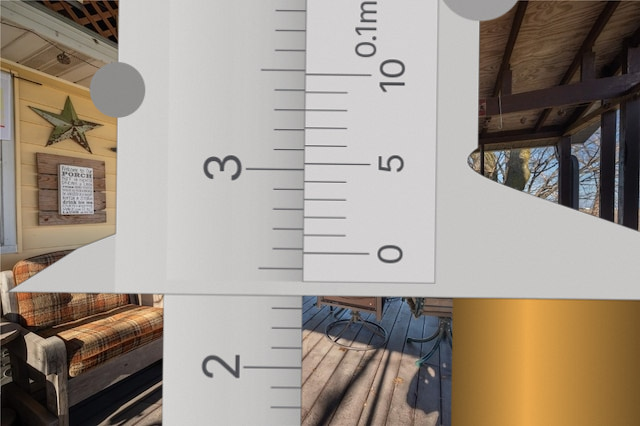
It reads value=25.8 unit=mm
